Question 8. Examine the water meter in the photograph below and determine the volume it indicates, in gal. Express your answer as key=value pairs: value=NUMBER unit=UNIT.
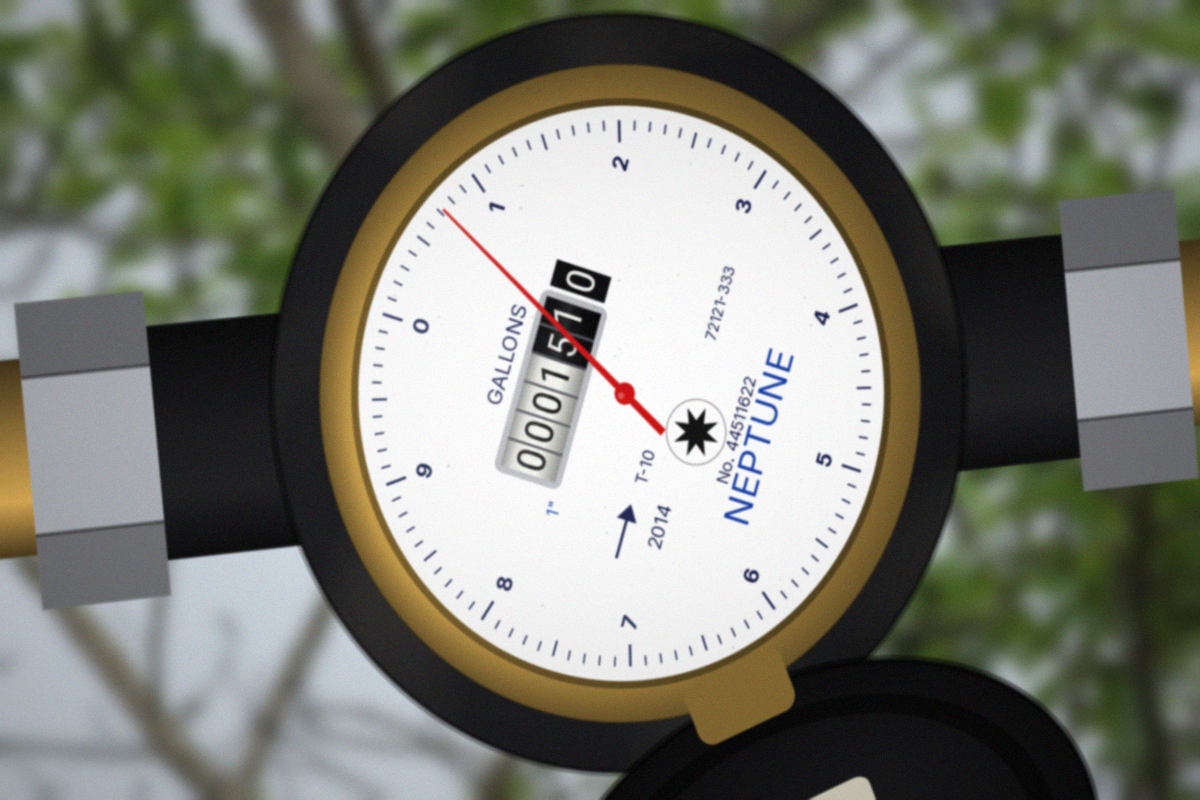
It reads value=1510.7 unit=gal
